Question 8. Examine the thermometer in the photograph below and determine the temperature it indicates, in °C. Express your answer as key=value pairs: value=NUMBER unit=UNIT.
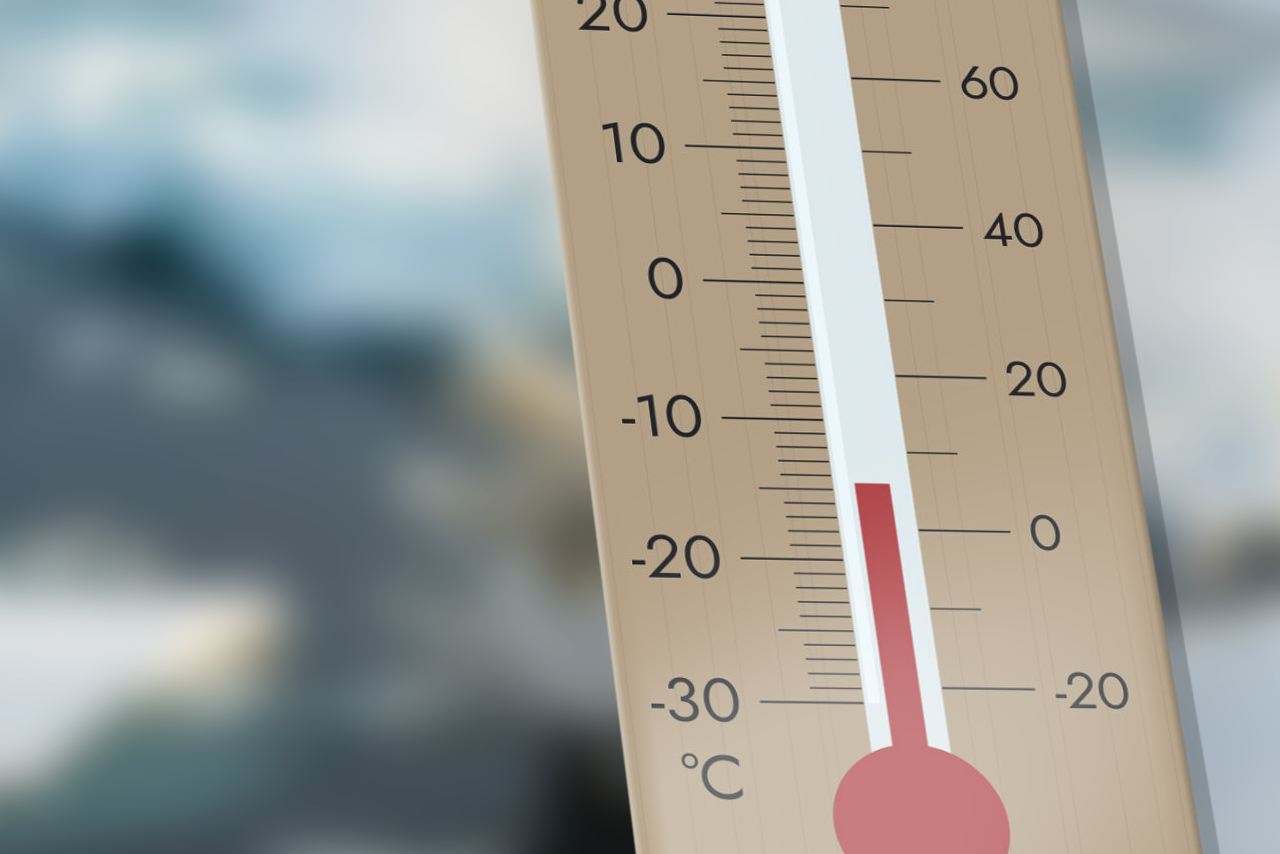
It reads value=-14.5 unit=°C
